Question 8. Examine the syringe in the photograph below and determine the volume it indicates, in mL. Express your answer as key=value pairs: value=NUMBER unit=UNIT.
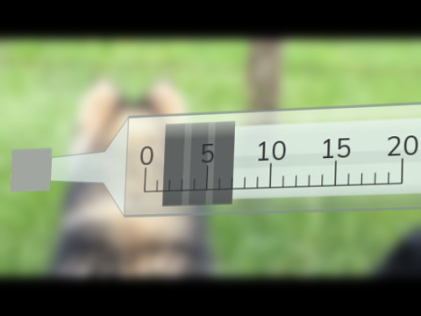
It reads value=1.5 unit=mL
